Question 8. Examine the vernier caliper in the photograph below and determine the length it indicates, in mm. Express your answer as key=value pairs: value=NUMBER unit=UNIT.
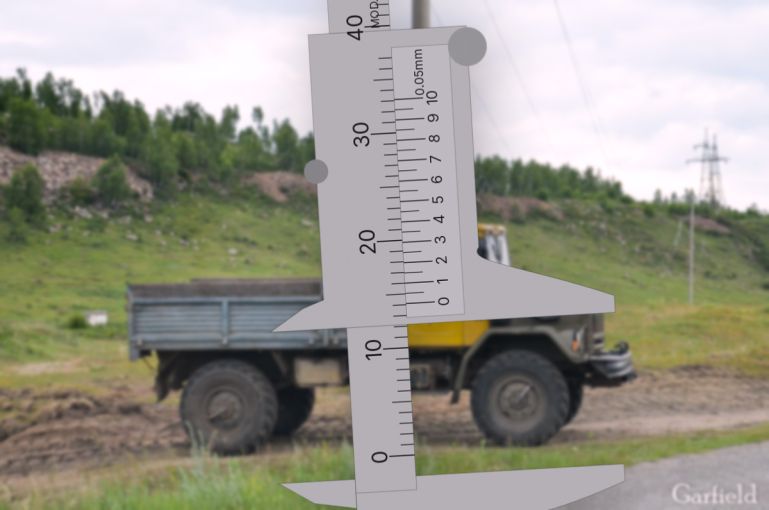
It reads value=14.1 unit=mm
